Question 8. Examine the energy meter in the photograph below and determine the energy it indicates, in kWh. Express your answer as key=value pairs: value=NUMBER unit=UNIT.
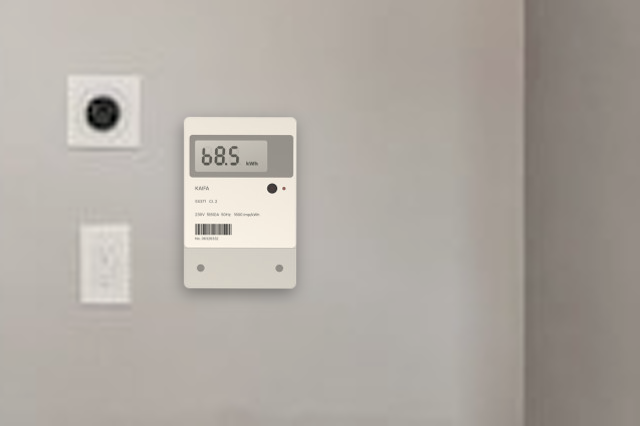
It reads value=68.5 unit=kWh
